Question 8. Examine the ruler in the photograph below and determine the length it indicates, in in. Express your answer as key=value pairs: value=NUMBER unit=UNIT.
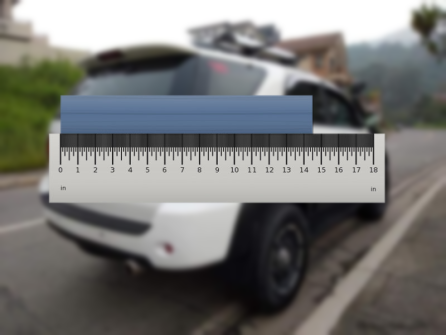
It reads value=14.5 unit=in
